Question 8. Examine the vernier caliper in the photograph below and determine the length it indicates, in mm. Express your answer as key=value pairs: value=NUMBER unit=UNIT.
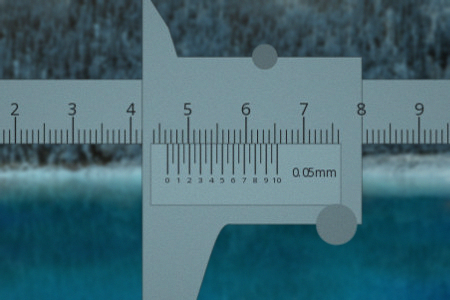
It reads value=46.4 unit=mm
